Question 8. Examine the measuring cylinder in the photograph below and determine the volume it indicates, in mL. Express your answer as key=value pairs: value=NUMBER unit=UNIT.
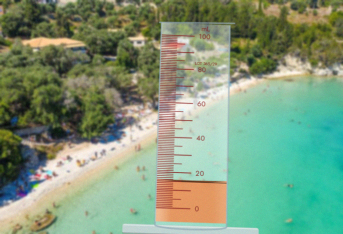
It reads value=15 unit=mL
